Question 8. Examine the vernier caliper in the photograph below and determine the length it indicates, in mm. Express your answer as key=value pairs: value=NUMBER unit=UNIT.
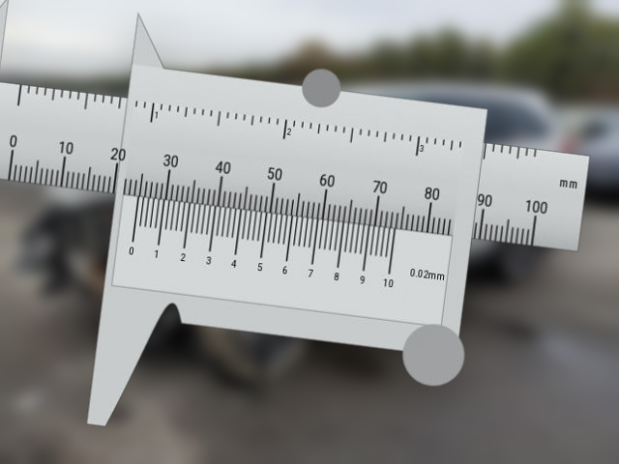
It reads value=24.8 unit=mm
